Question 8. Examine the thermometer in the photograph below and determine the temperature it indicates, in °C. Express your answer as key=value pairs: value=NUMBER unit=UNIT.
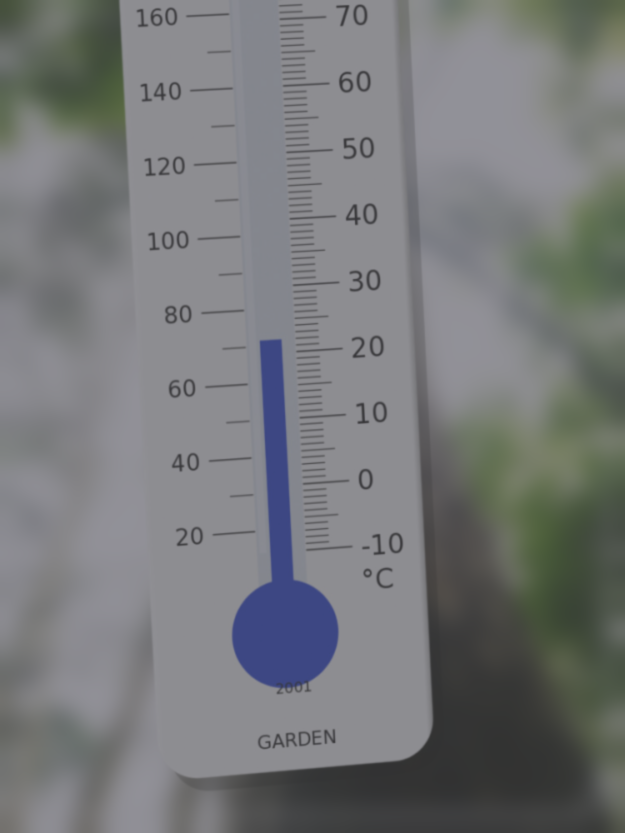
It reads value=22 unit=°C
